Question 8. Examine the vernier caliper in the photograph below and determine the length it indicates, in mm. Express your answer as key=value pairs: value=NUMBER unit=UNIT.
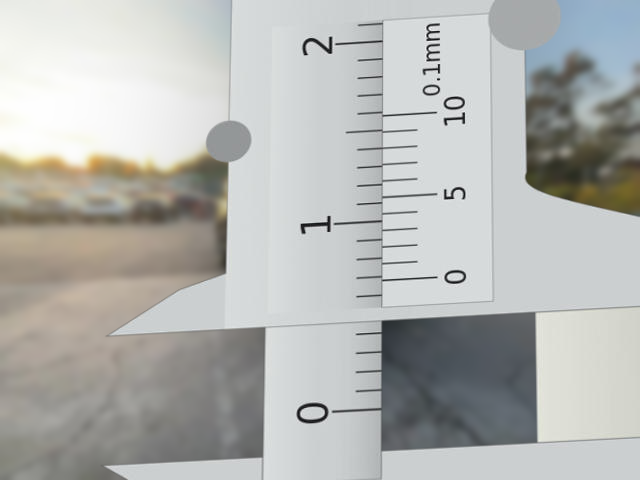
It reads value=6.8 unit=mm
